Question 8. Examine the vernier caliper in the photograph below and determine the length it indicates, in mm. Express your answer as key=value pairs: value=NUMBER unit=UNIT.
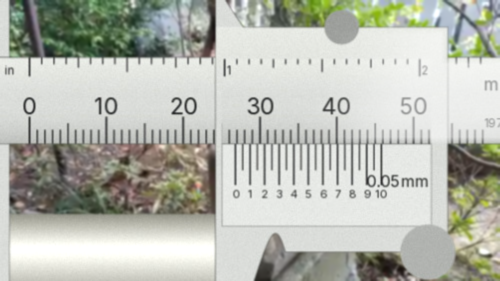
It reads value=26.8 unit=mm
